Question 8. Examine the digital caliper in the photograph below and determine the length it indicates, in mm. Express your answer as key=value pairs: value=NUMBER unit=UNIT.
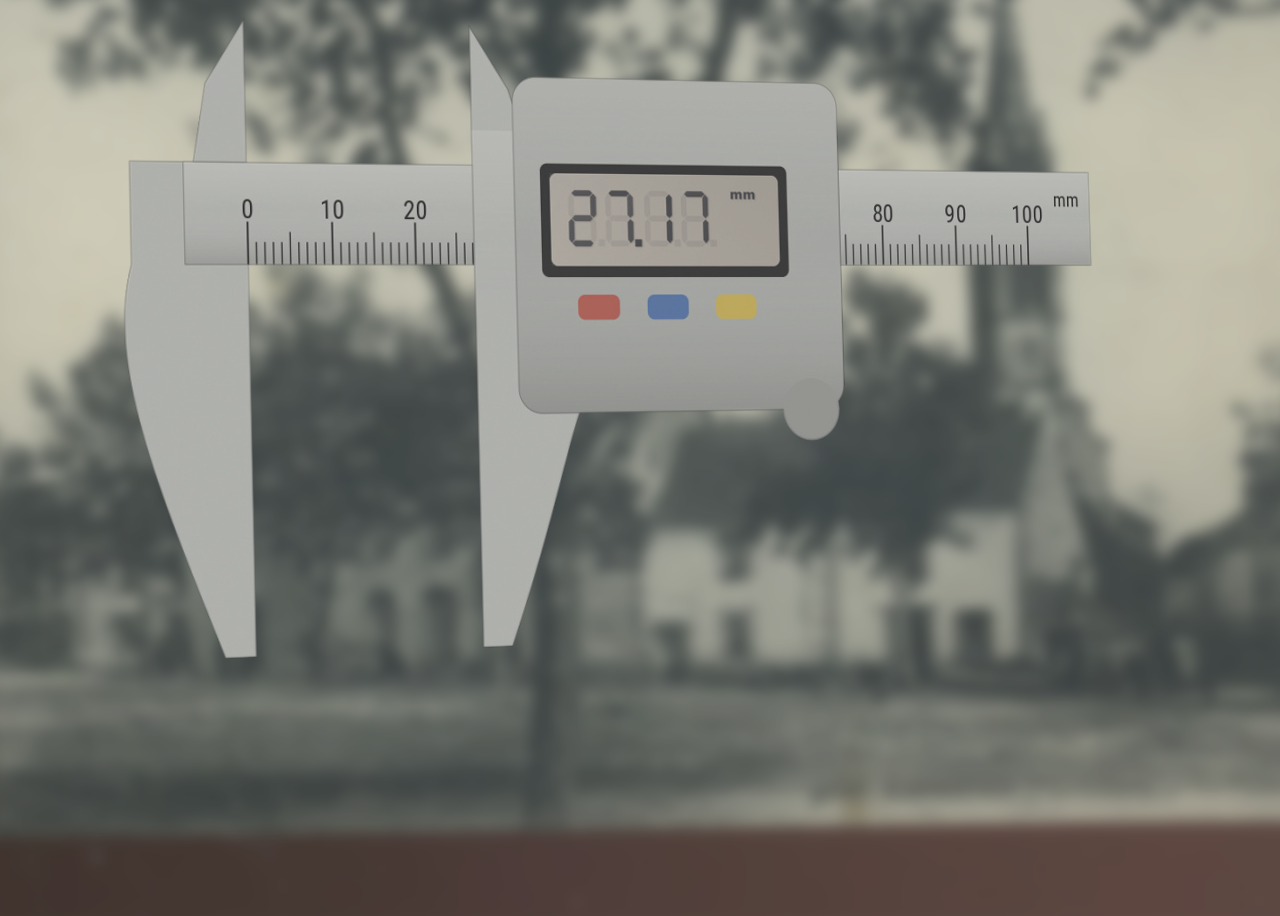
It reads value=27.17 unit=mm
